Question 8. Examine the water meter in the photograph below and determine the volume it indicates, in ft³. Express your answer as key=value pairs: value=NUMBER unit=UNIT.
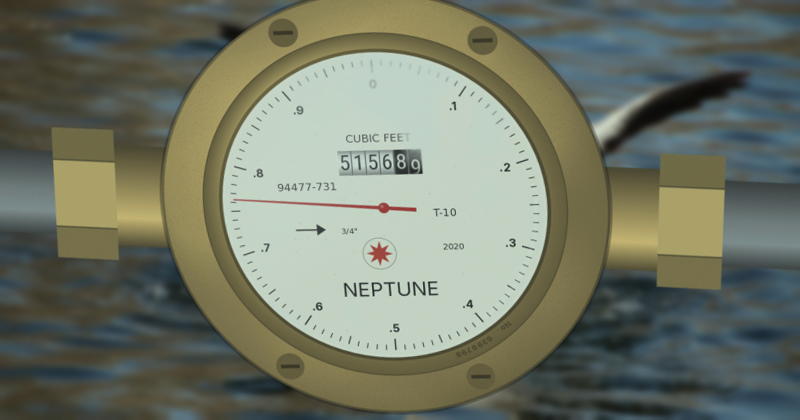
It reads value=515688.76 unit=ft³
